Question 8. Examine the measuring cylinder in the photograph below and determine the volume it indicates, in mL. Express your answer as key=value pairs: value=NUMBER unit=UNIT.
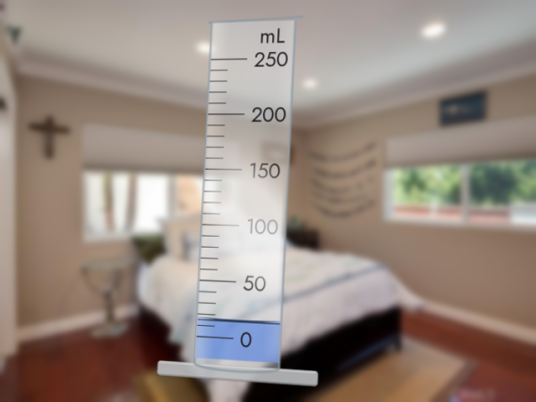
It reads value=15 unit=mL
